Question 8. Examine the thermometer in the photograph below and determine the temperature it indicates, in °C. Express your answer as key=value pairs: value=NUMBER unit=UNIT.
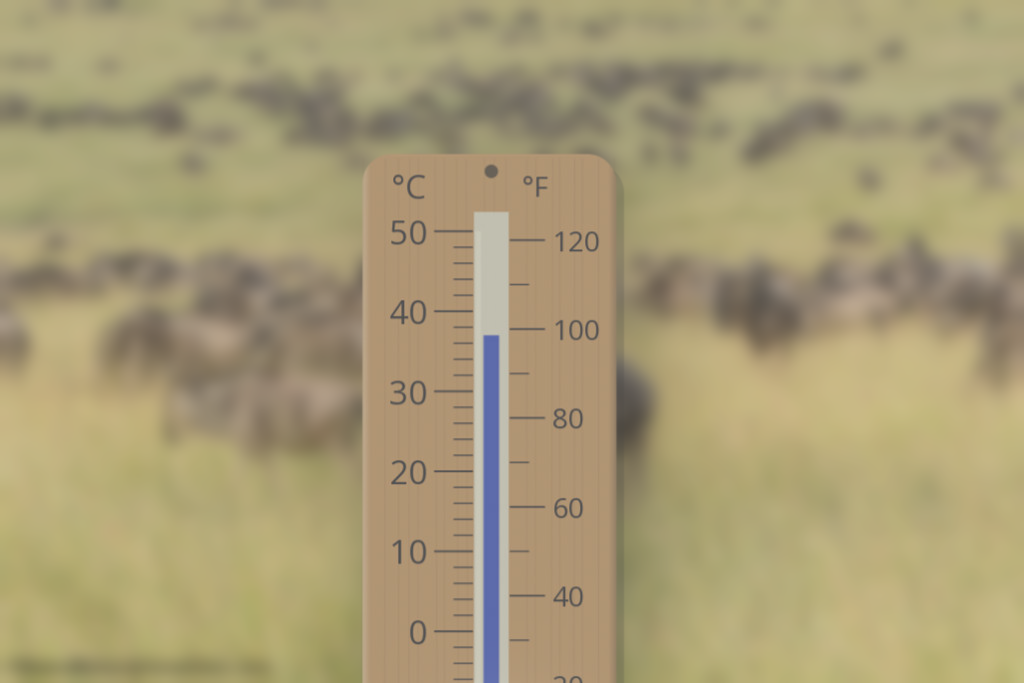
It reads value=37 unit=°C
